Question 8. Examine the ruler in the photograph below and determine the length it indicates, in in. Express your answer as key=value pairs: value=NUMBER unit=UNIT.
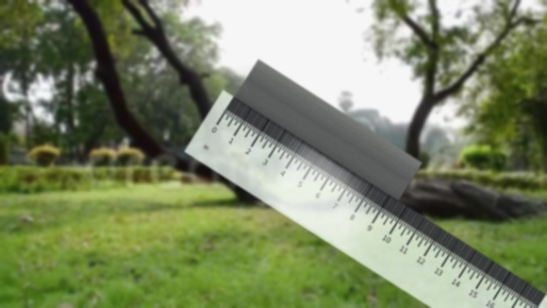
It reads value=9.5 unit=in
